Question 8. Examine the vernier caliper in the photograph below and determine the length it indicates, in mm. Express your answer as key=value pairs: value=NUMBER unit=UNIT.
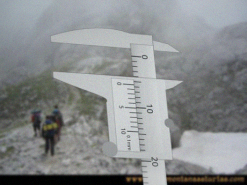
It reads value=5.6 unit=mm
